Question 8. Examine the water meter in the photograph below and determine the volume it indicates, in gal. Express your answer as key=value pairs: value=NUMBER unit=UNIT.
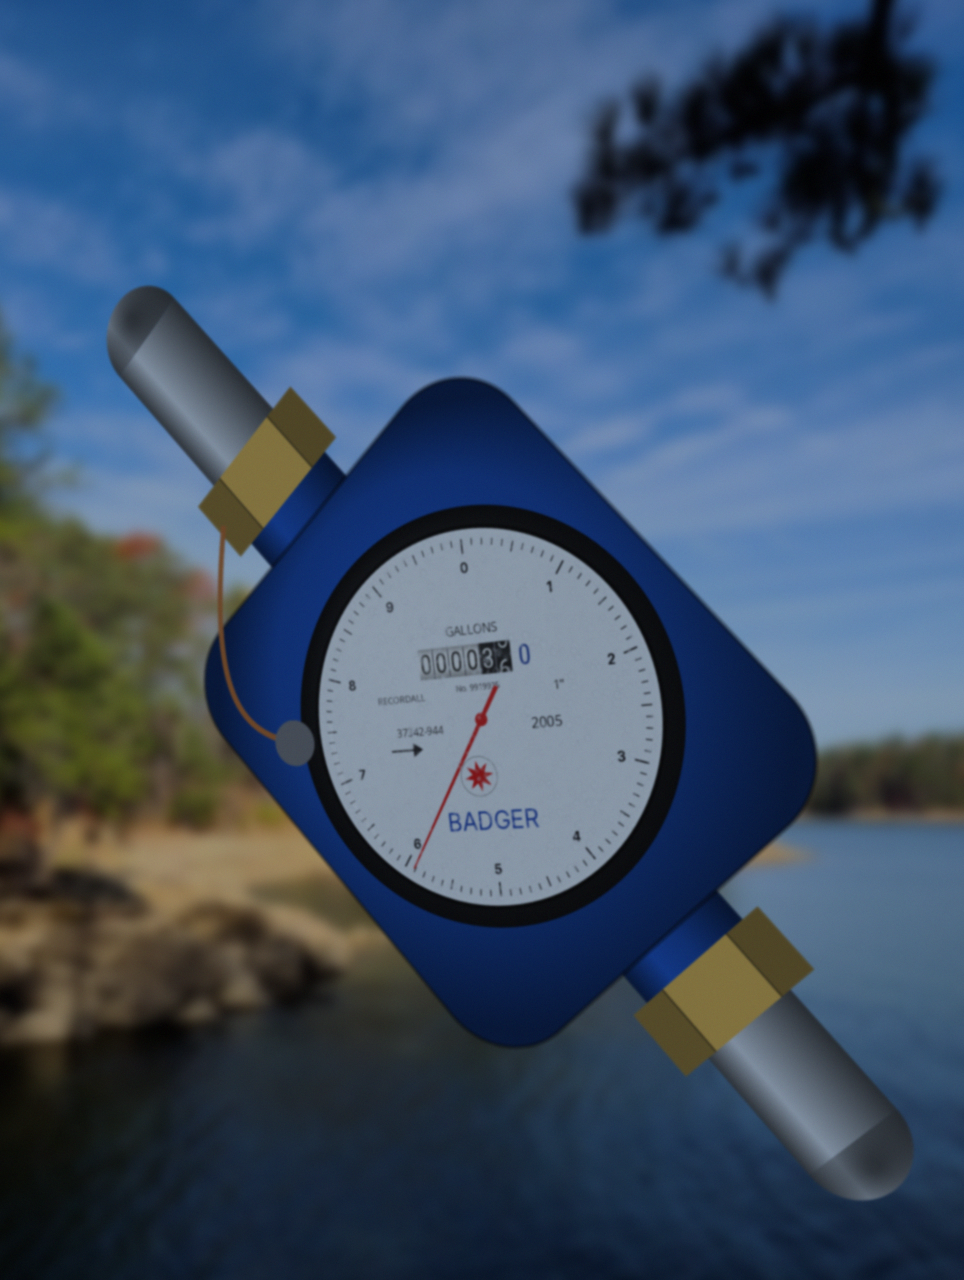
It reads value=355.9 unit=gal
